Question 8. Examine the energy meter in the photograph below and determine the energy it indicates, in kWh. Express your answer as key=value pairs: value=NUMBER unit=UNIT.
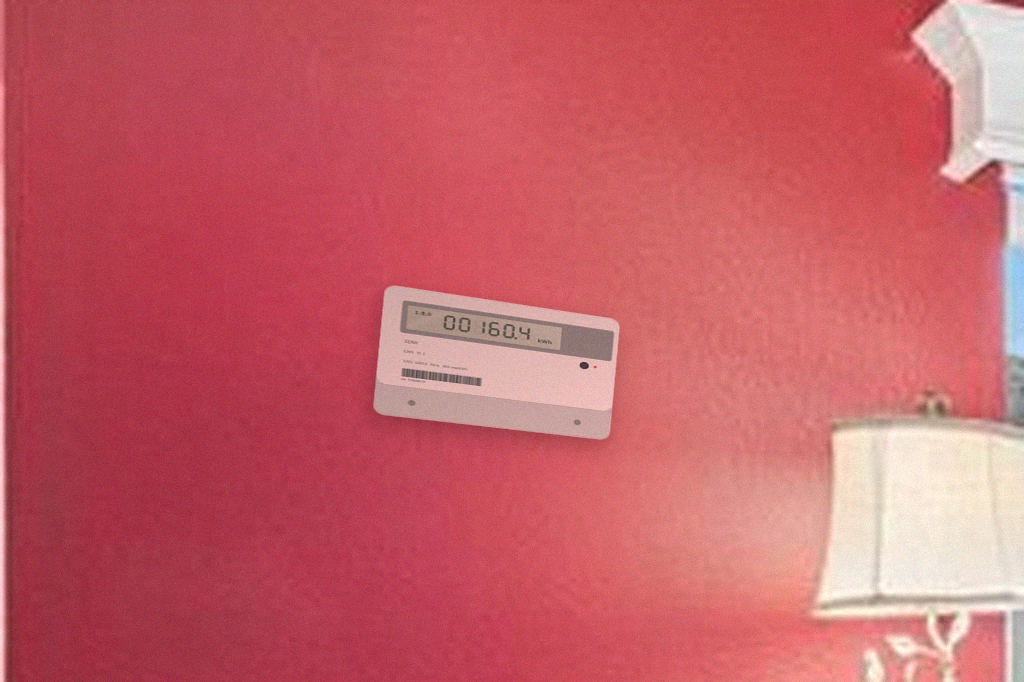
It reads value=160.4 unit=kWh
